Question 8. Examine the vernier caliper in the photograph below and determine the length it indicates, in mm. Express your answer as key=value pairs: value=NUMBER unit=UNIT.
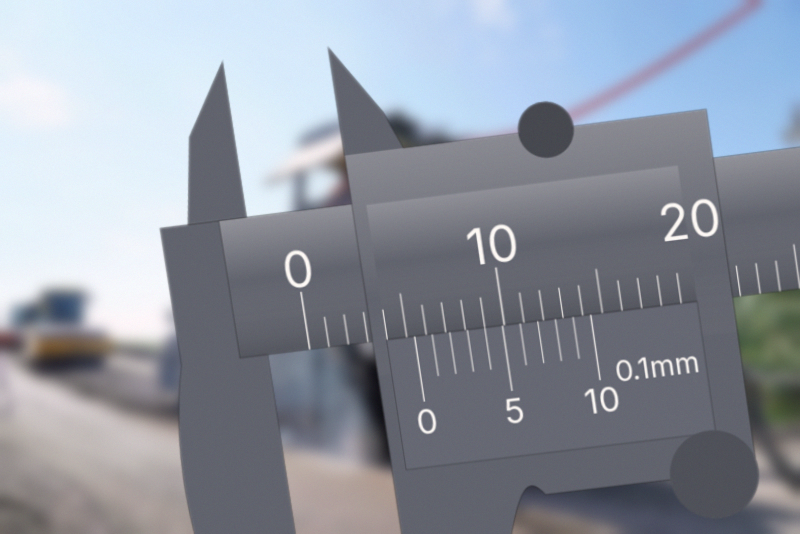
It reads value=5.4 unit=mm
